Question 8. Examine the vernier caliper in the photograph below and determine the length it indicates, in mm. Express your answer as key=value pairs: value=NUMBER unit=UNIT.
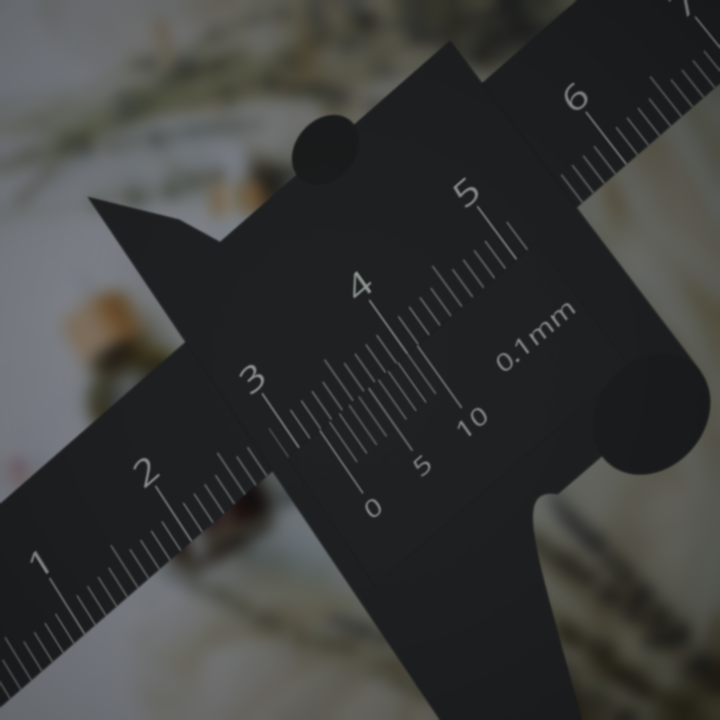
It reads value=31.9 unit=mm
